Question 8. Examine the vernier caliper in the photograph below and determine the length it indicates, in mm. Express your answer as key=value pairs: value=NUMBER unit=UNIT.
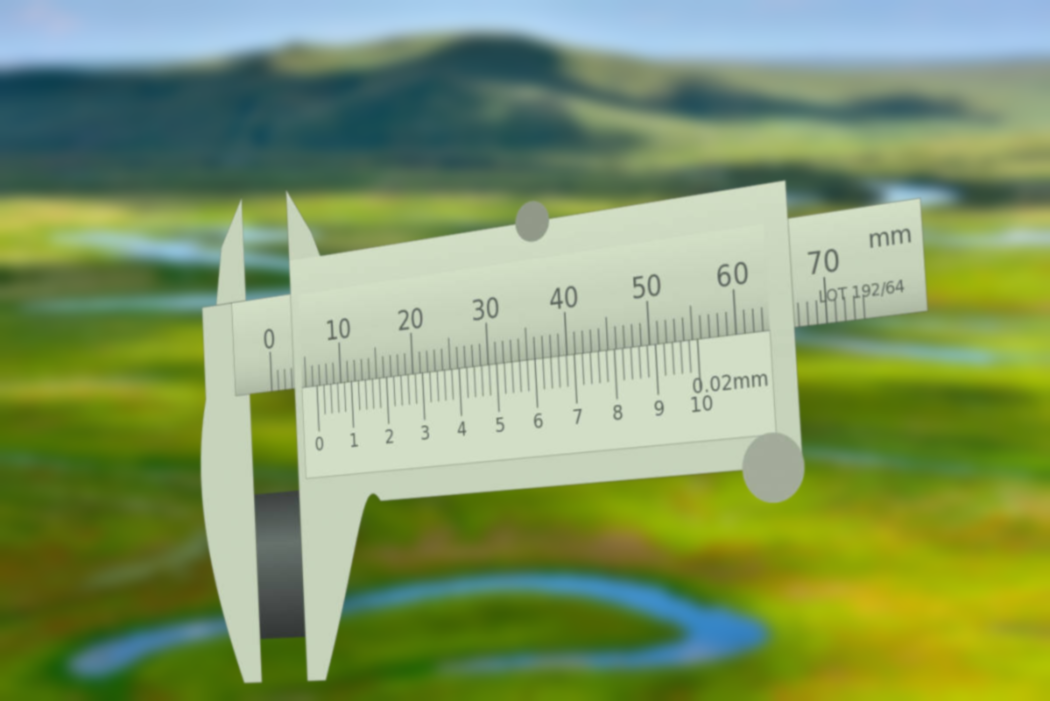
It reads value=6.6 unit=mm
